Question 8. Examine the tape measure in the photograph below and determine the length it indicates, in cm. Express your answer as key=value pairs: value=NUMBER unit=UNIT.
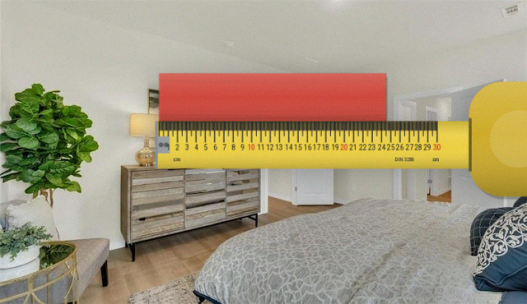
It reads value=24.5 unit=cm
